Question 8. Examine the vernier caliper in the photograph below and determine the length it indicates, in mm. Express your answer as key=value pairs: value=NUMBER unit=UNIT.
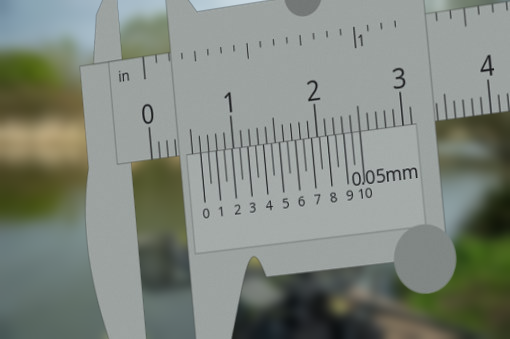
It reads value=6.0 unit=mm
